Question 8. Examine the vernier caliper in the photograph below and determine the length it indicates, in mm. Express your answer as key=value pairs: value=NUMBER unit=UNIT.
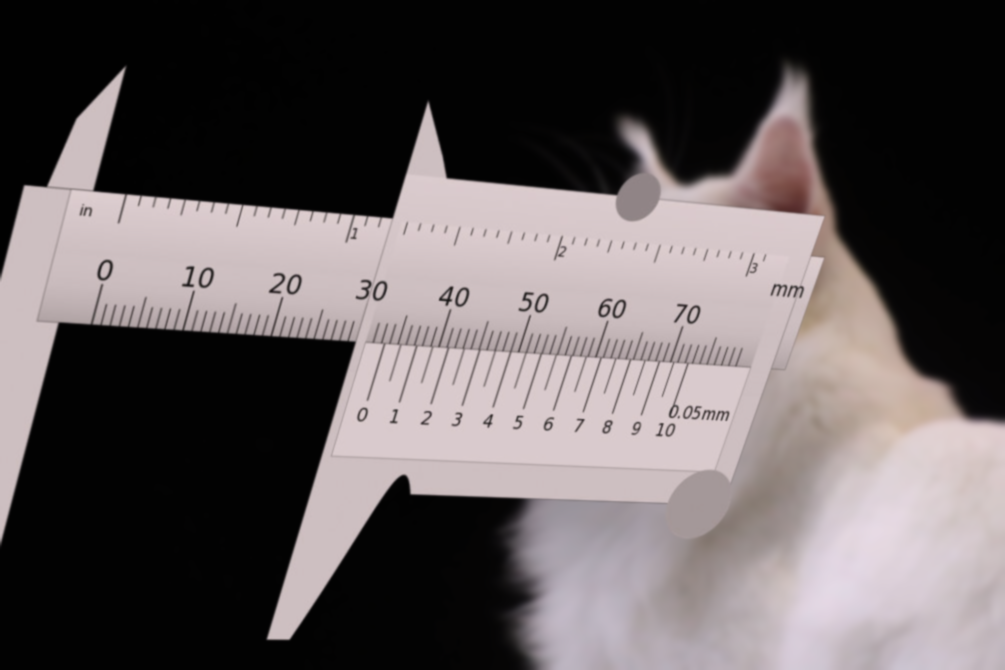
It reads value=33.4 unit=mm
